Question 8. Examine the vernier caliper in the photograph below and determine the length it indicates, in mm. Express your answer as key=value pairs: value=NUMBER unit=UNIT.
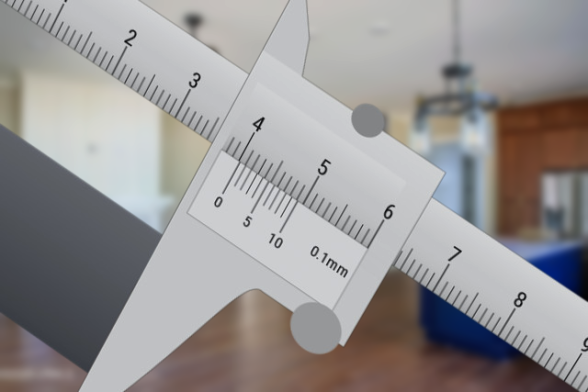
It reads value=40.2 unit=mm
